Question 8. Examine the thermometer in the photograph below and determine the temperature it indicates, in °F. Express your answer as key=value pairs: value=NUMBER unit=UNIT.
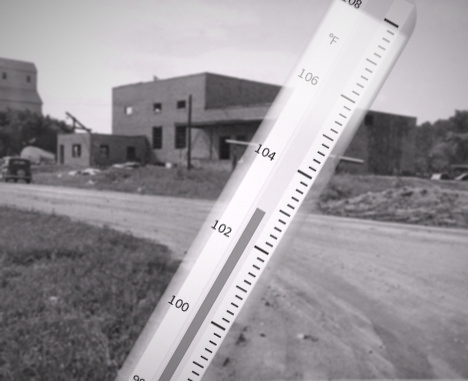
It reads value=102.8 unit=°F
